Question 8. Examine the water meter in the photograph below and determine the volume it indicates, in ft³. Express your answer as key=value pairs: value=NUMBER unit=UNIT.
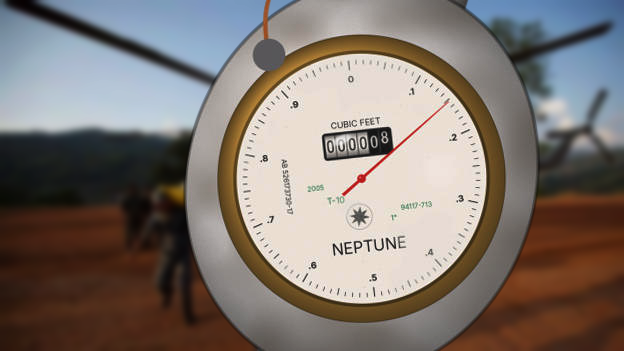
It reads value=8.15 unit=ft³
